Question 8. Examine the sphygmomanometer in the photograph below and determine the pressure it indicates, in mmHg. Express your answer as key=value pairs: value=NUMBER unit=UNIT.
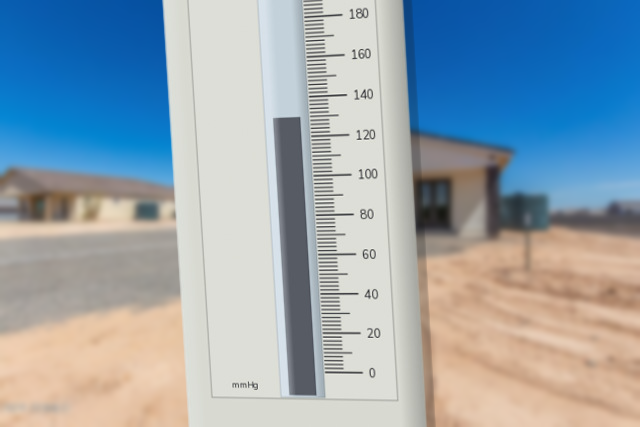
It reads value=130 unit=mmHg
